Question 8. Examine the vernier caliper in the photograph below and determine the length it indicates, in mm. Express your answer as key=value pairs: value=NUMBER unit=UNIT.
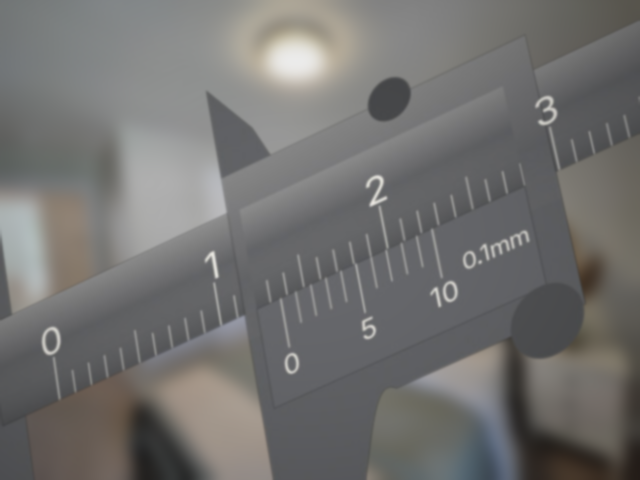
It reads value=13.6 unit=mm
